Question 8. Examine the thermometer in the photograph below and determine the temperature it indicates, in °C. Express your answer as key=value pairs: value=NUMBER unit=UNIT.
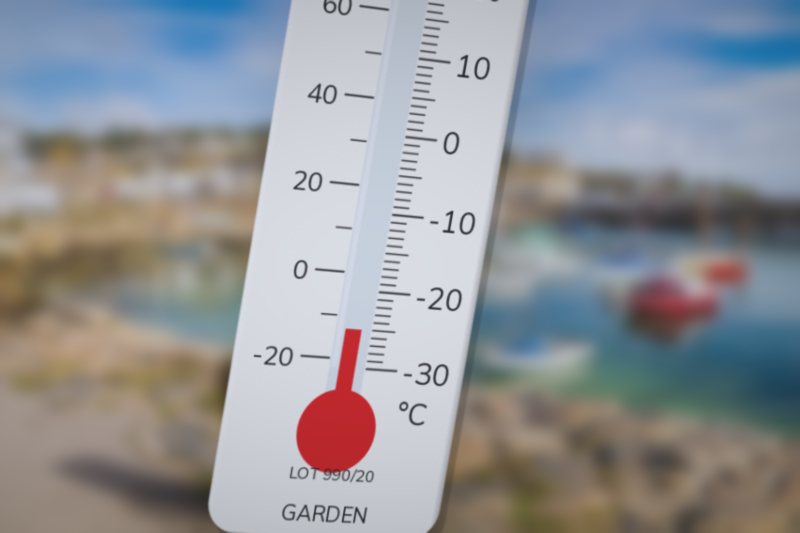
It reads value=-25 unit=°C
